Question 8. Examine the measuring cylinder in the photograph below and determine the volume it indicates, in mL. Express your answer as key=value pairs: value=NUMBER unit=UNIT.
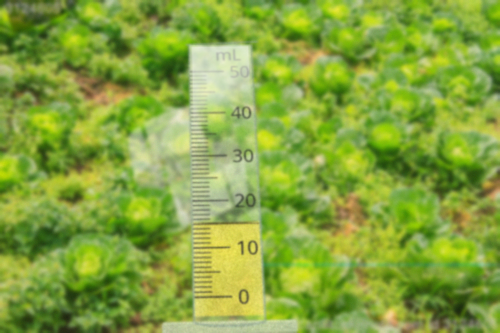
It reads value=15 unit=mL
